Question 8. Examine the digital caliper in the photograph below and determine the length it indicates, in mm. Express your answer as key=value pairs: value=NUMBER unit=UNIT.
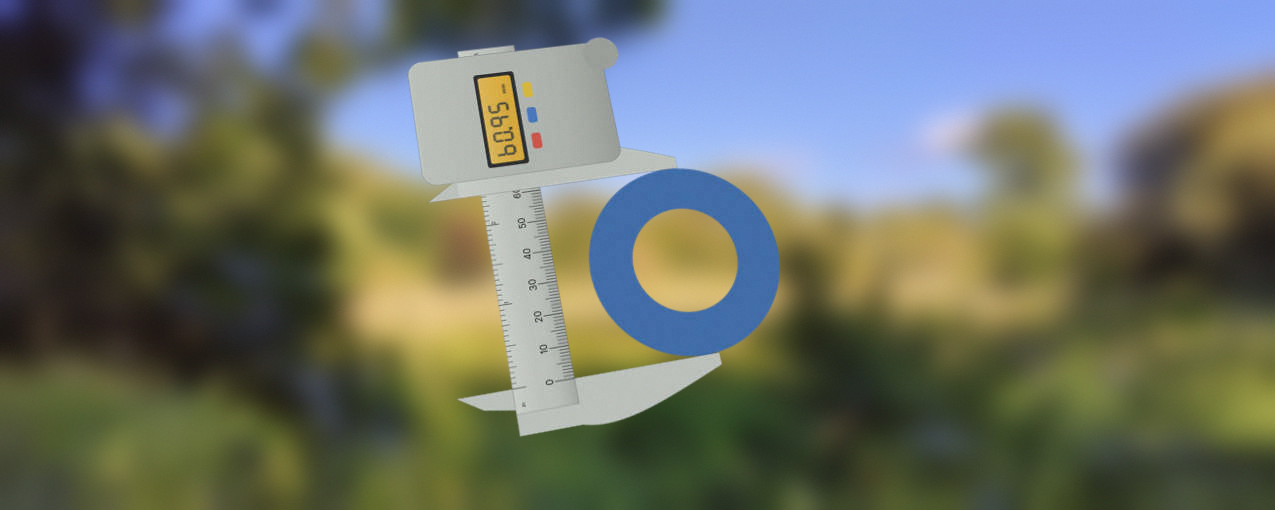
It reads value=60.95 unit=mm
